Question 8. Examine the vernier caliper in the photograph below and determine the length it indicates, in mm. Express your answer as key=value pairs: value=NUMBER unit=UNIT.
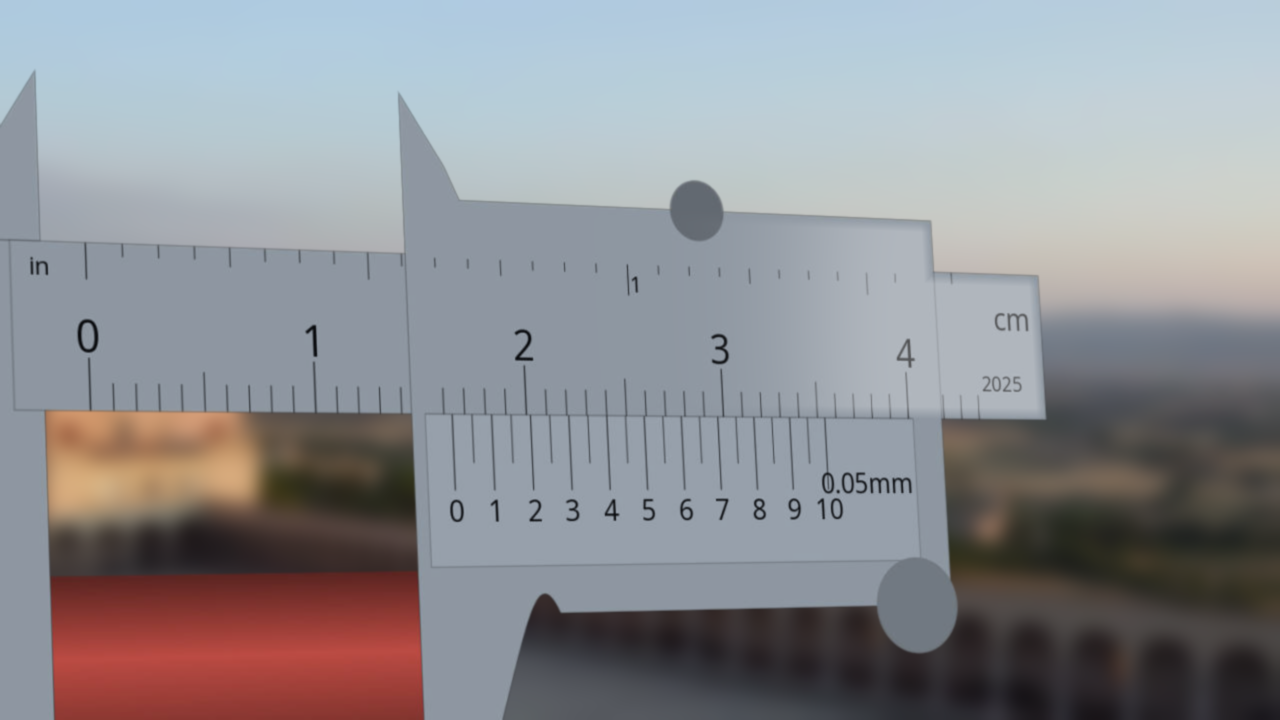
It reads value=16.4 unit=mm
